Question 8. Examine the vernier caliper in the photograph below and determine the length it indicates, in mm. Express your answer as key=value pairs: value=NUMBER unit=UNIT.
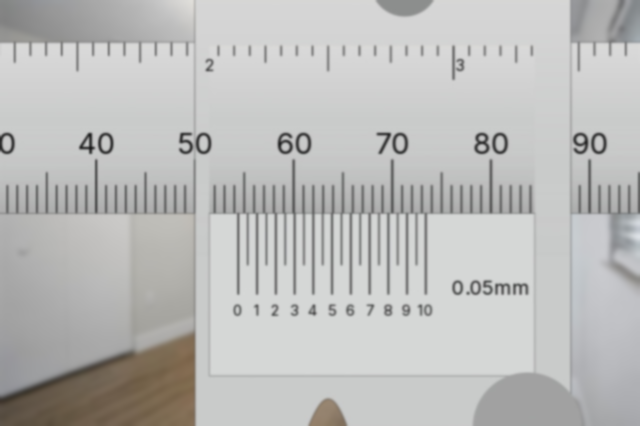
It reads value=54.4 unit=mm
